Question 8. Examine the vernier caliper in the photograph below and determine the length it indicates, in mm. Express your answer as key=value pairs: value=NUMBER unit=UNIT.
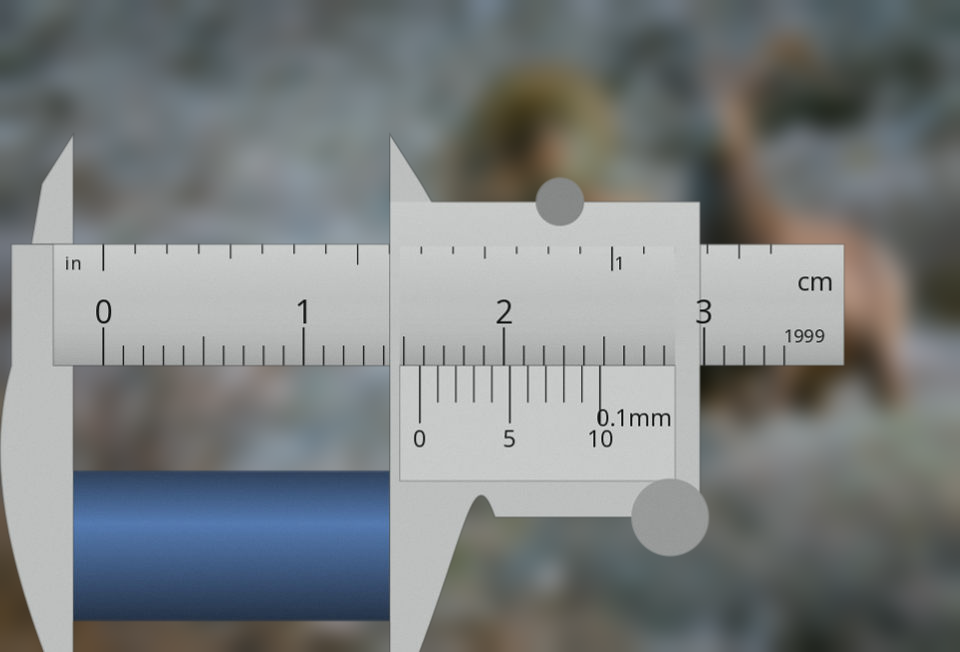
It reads value=15.8 unit=mm
